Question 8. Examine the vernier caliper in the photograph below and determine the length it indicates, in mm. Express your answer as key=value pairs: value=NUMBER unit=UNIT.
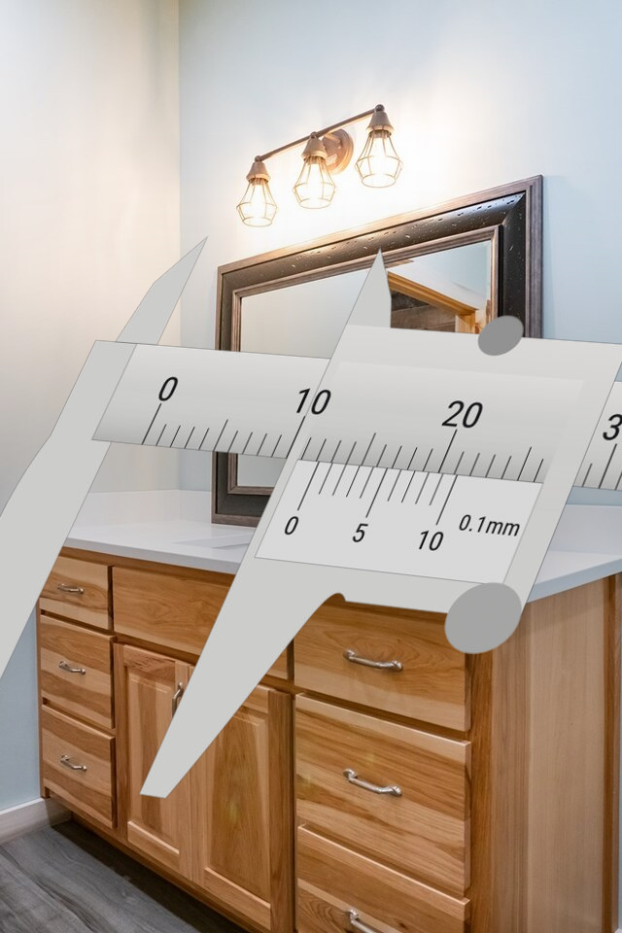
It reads value=12.2 unit=mm
